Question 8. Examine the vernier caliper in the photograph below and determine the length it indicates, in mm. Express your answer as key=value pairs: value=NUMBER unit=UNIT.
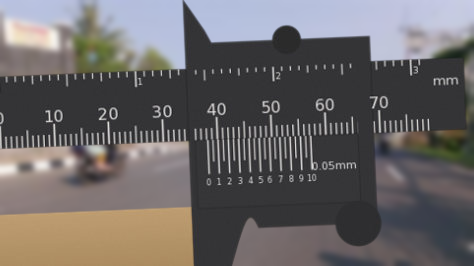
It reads value=38.2 unit=mm
